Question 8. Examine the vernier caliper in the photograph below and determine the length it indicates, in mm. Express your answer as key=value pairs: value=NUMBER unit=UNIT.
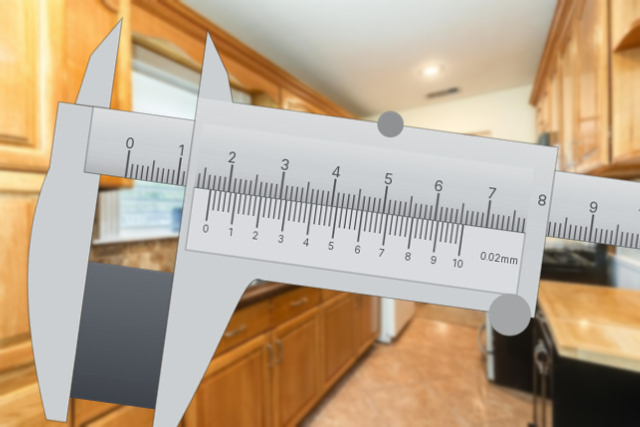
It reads value=16.5 unit=mm
